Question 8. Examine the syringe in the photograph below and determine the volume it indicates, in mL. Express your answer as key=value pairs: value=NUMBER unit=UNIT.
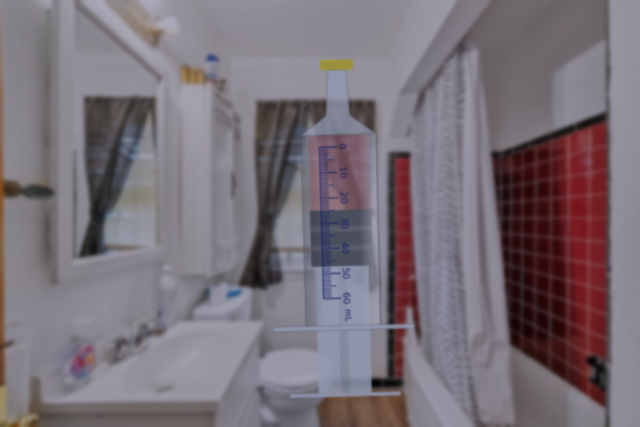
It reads value=25 unit=mL
